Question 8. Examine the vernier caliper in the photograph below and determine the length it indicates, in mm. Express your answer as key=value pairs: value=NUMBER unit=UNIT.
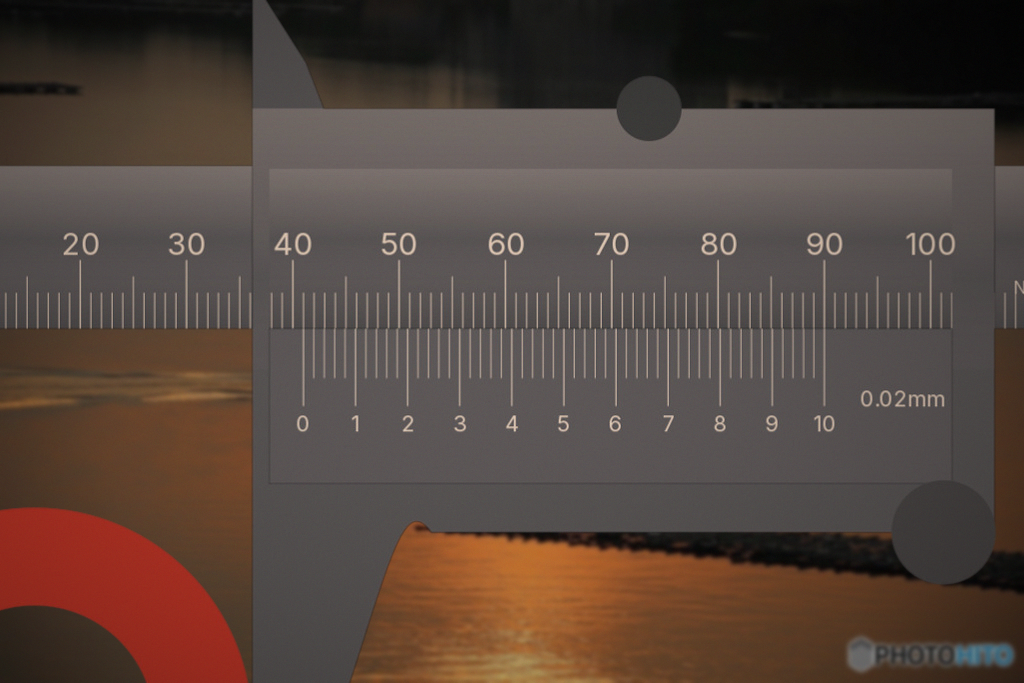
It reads value=41.0 unit=mm
